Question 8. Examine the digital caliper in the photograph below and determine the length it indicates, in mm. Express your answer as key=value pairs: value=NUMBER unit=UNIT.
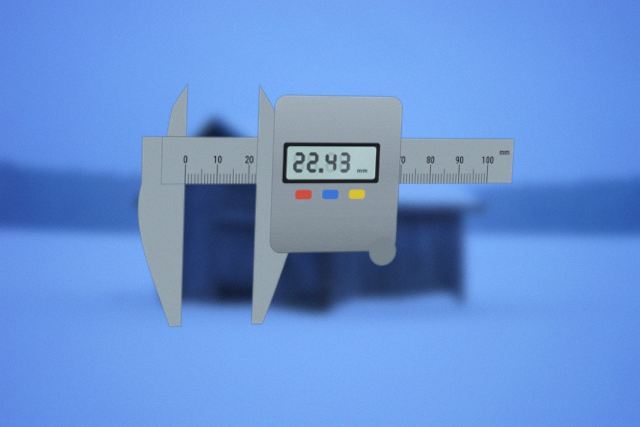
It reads value=22.43 unit=mm
